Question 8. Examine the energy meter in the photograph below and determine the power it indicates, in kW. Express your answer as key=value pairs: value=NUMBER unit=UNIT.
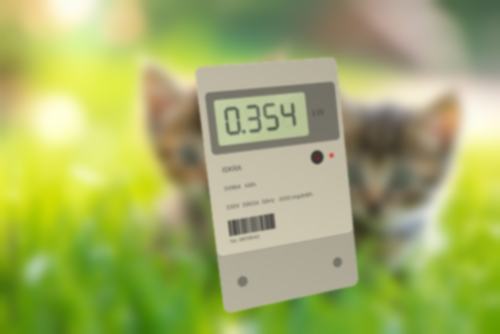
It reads value=0.354 unit=kW
